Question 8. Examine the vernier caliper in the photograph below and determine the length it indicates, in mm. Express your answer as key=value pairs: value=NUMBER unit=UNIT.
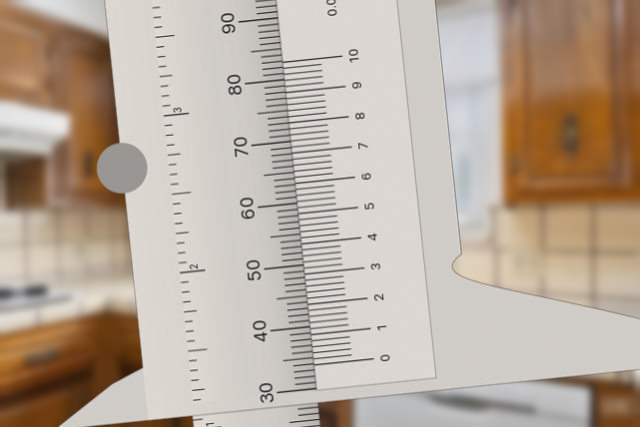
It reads value=33.8 unit=mm
